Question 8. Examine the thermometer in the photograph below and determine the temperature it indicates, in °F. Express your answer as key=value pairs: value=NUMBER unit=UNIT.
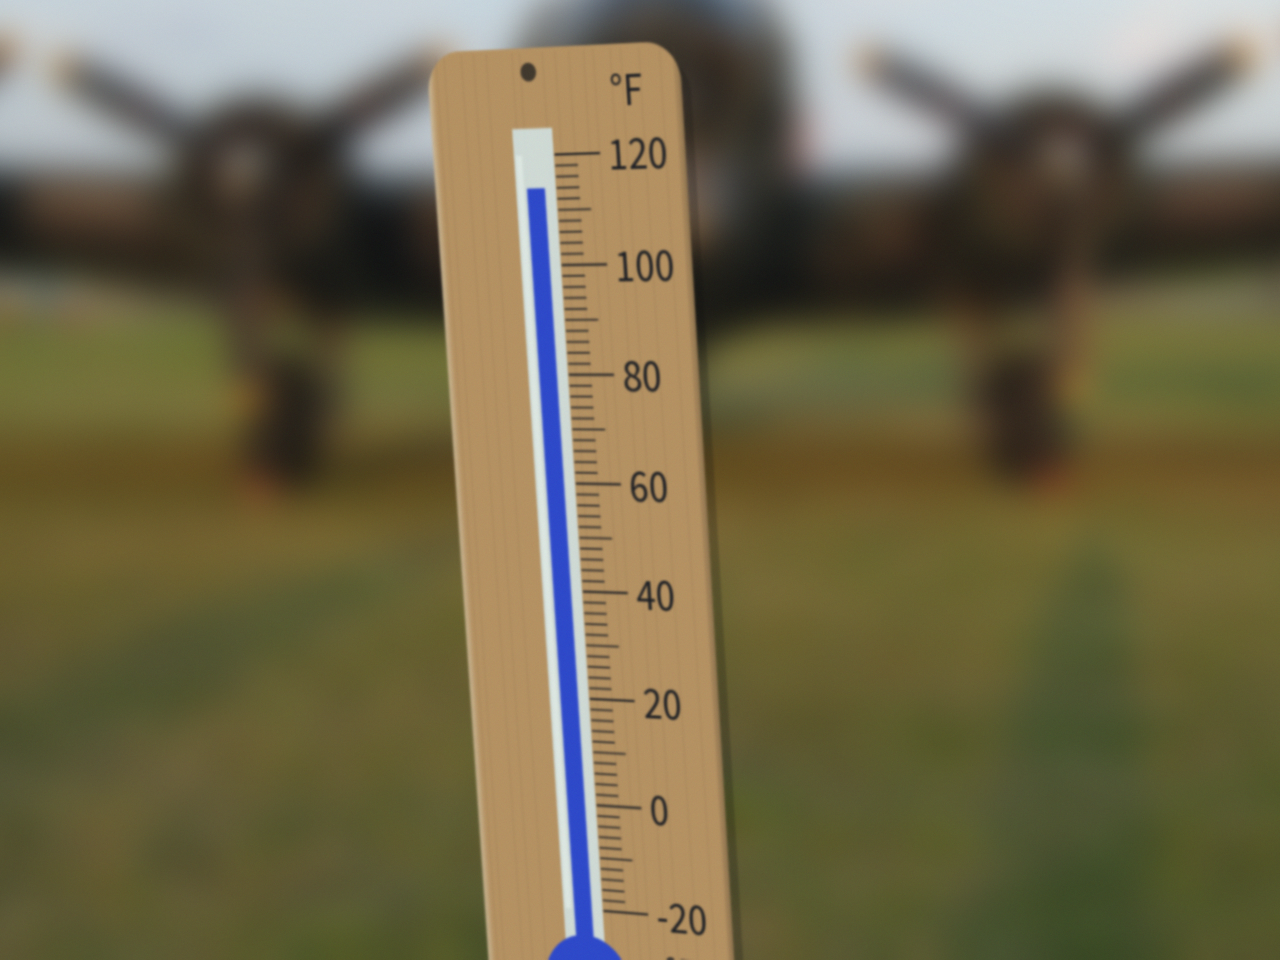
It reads value=114 unit=°F
